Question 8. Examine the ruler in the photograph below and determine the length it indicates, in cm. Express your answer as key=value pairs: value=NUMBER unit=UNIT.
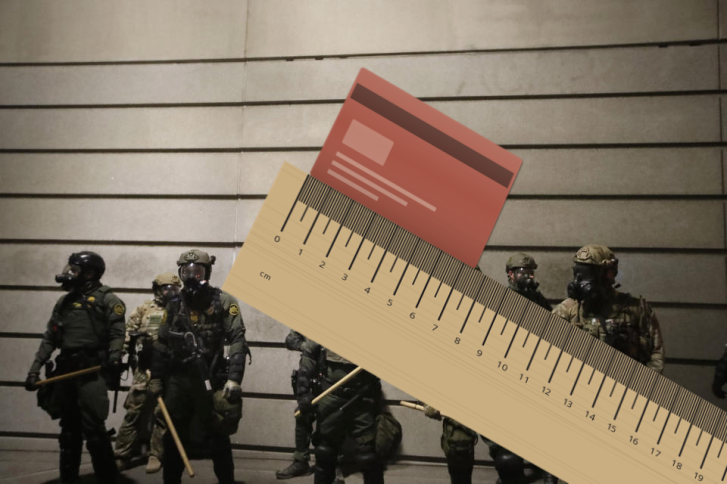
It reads value=7.5 unit=cm
